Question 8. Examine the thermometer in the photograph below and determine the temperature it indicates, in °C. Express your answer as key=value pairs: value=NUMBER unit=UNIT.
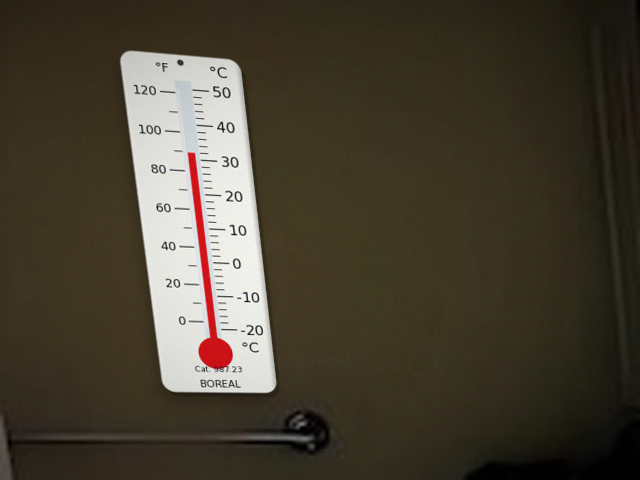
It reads value=32 unit=°C
